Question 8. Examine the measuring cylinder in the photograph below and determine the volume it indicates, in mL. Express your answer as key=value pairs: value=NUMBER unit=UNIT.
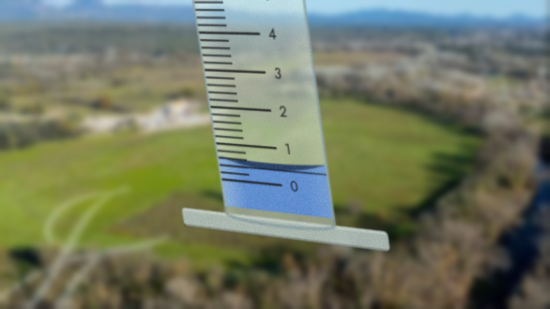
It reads value=0.4 unit=mL
